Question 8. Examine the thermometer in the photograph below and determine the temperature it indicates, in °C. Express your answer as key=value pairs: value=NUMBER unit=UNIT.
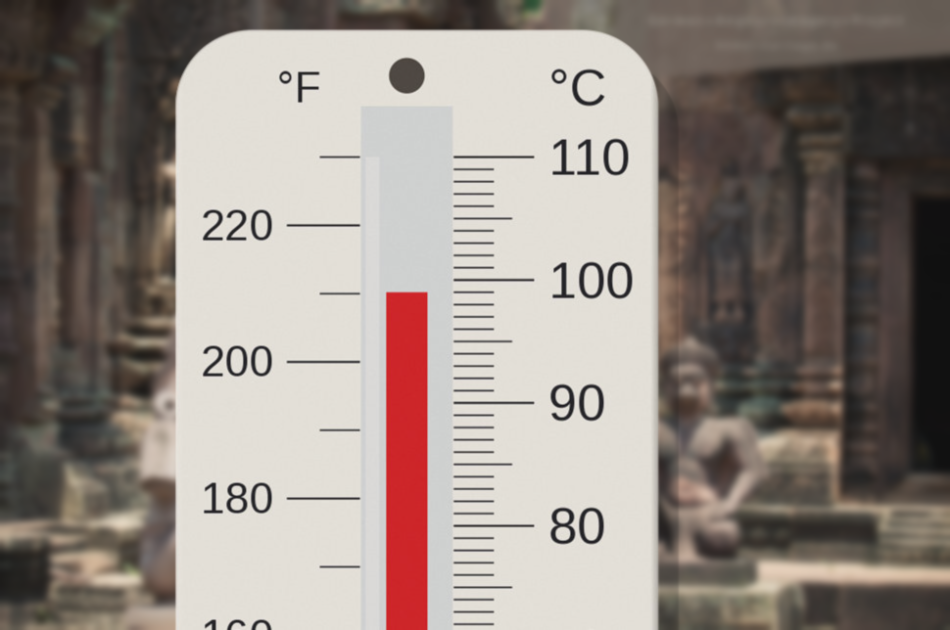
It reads value=99 unit=°C
